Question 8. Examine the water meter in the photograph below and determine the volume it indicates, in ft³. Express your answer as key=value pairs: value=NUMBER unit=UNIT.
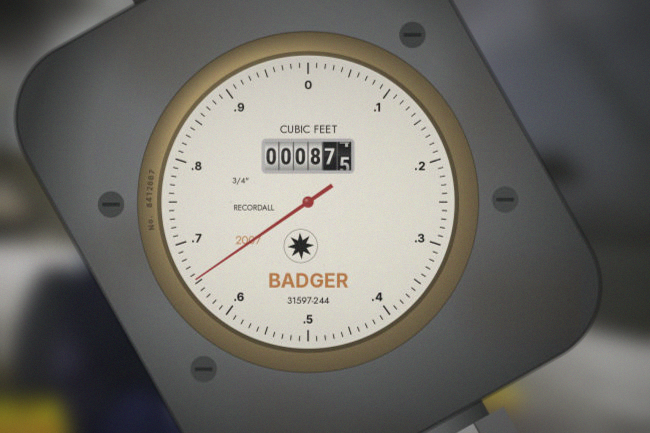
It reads value=874.65 unit=ft³
